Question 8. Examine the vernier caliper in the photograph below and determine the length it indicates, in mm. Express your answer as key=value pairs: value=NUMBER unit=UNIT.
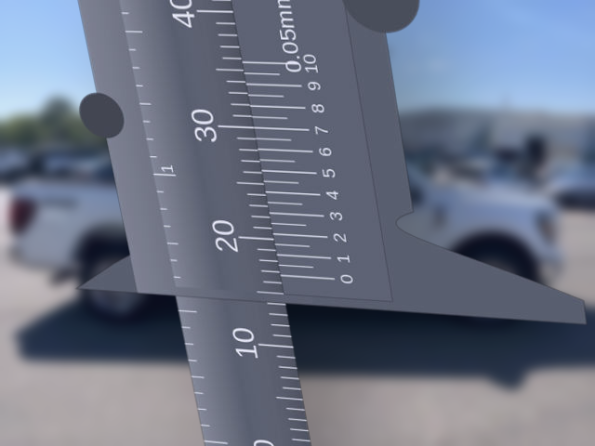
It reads value=16.7 unit=mm
